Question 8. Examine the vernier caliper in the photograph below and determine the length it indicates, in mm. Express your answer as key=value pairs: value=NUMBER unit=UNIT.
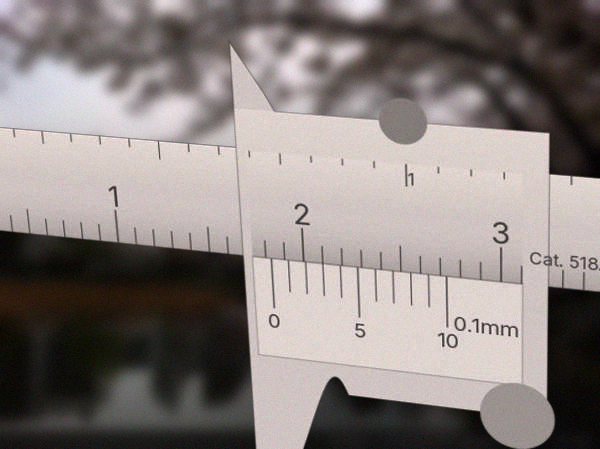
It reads value=18.3 unit=mm
